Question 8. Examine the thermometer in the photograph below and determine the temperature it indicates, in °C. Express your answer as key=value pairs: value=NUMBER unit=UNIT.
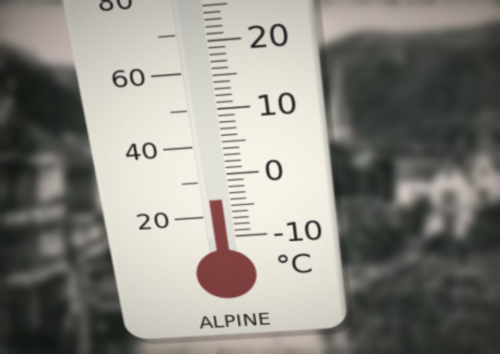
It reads value=-4 unit=°C
